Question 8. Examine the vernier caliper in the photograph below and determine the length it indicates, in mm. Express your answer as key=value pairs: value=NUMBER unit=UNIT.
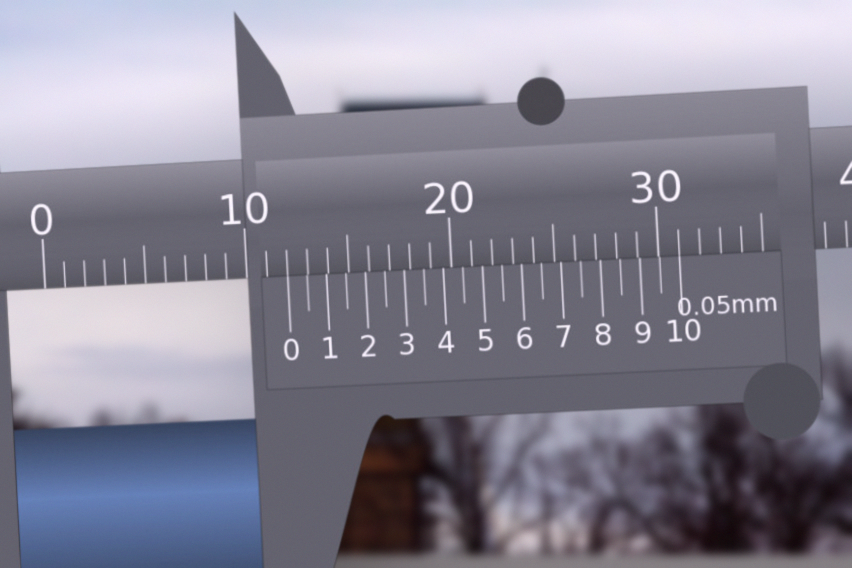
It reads value=12.0 unit=mm
